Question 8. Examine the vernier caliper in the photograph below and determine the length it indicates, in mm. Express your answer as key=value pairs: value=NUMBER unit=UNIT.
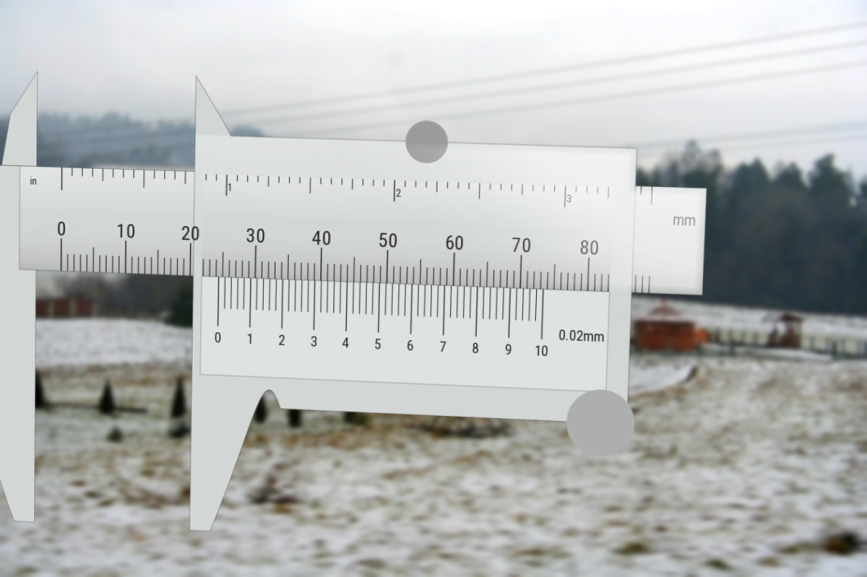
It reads value=24.4 unit=mm
